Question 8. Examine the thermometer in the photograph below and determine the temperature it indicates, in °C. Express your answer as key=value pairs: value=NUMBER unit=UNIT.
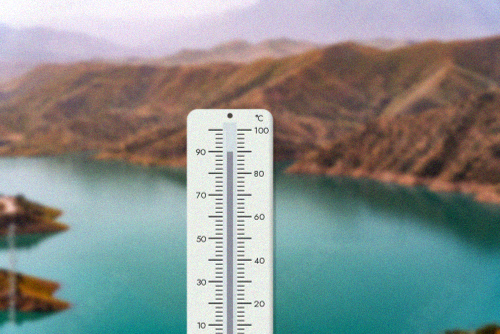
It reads value=90 unit=°C
